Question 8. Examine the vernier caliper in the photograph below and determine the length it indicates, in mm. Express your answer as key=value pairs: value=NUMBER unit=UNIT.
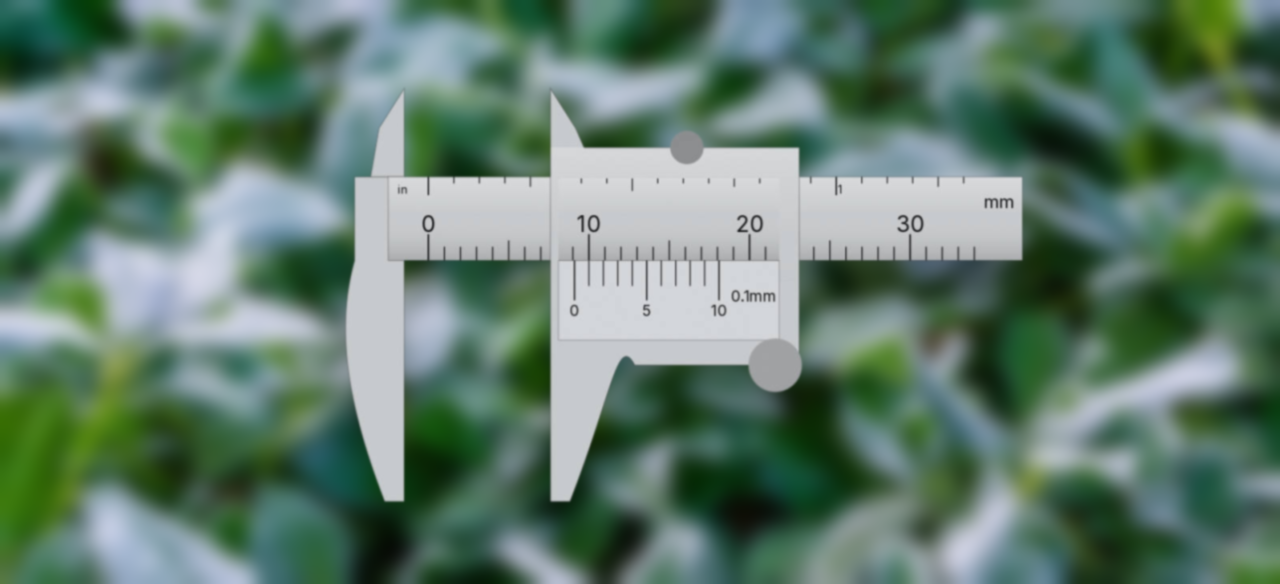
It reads value=9.1 unit=mm
